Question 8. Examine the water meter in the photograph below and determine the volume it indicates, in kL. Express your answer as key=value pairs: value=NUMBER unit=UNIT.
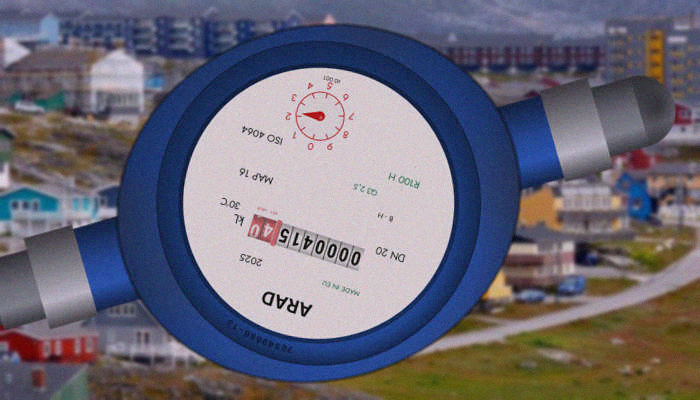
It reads value=415.402 unit=kL
